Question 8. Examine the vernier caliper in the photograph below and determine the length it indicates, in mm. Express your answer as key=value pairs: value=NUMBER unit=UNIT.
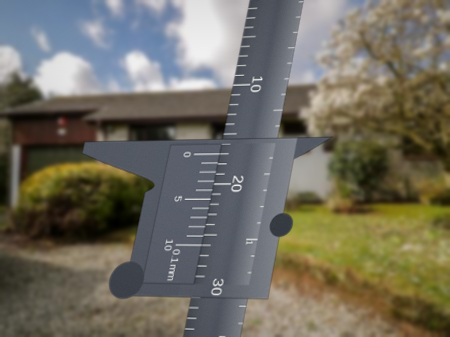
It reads value=17.0 unit=mm
